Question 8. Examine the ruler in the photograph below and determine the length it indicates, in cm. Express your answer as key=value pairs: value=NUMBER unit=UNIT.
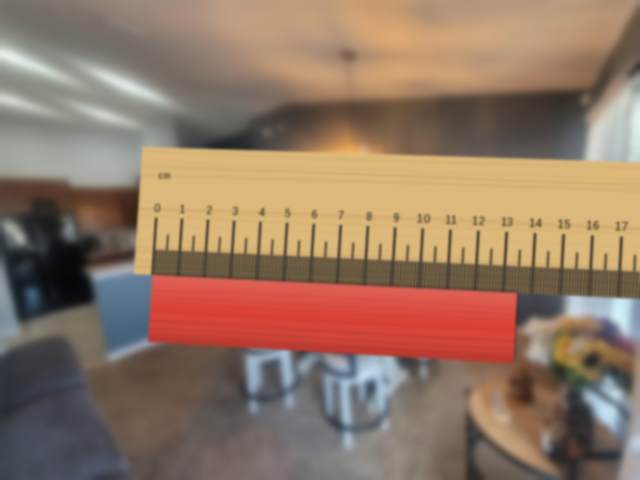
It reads value=13.5 unit=cm
